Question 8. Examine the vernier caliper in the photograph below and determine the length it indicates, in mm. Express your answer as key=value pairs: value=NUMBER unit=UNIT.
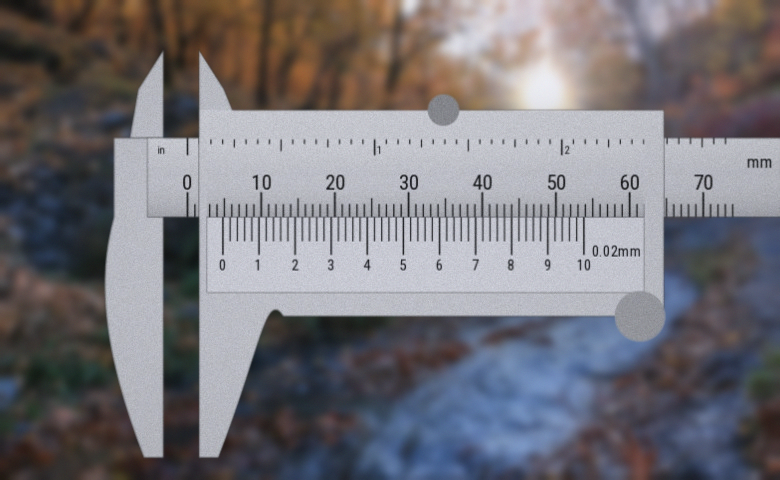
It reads value=4.8 unit=mm
